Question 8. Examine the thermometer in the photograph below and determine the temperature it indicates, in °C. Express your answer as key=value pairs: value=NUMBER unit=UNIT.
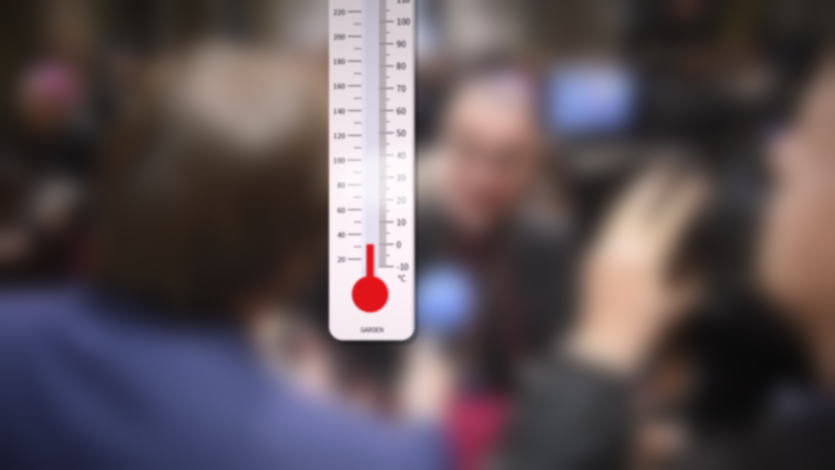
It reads value=0 unit=°C
